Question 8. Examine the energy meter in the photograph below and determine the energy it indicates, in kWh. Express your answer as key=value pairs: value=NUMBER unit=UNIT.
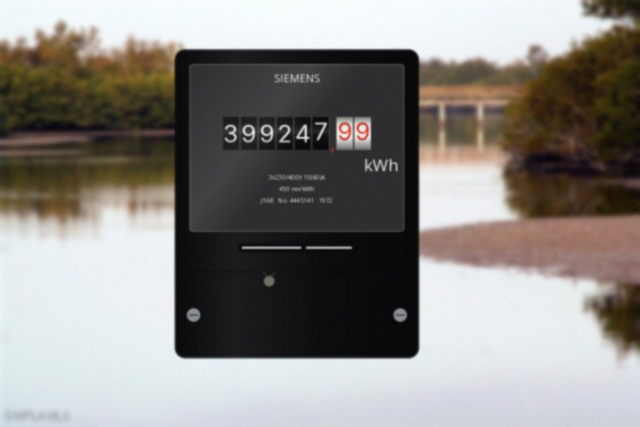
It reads value=399247.99 unit=kWh
